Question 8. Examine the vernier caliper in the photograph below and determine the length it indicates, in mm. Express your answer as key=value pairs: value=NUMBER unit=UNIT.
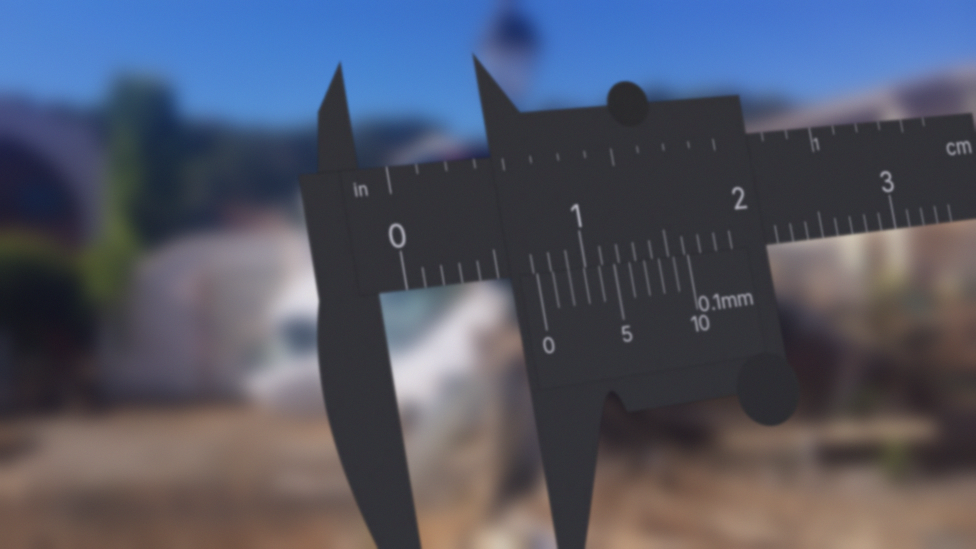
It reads value=7.2 unit=mm
